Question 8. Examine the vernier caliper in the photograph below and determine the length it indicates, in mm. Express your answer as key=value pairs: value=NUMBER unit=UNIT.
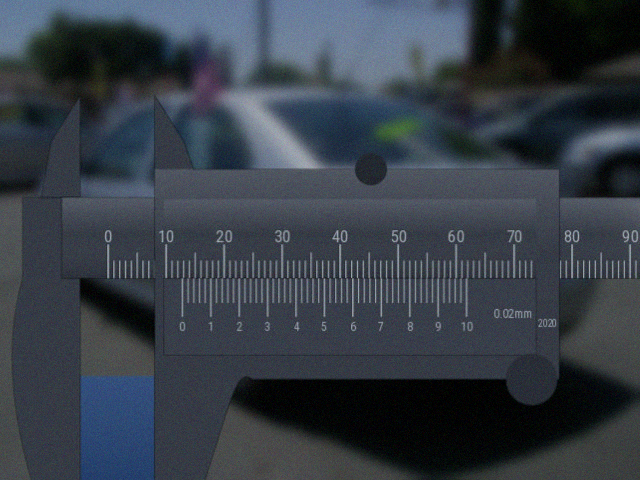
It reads value=12.8 unit=mm
